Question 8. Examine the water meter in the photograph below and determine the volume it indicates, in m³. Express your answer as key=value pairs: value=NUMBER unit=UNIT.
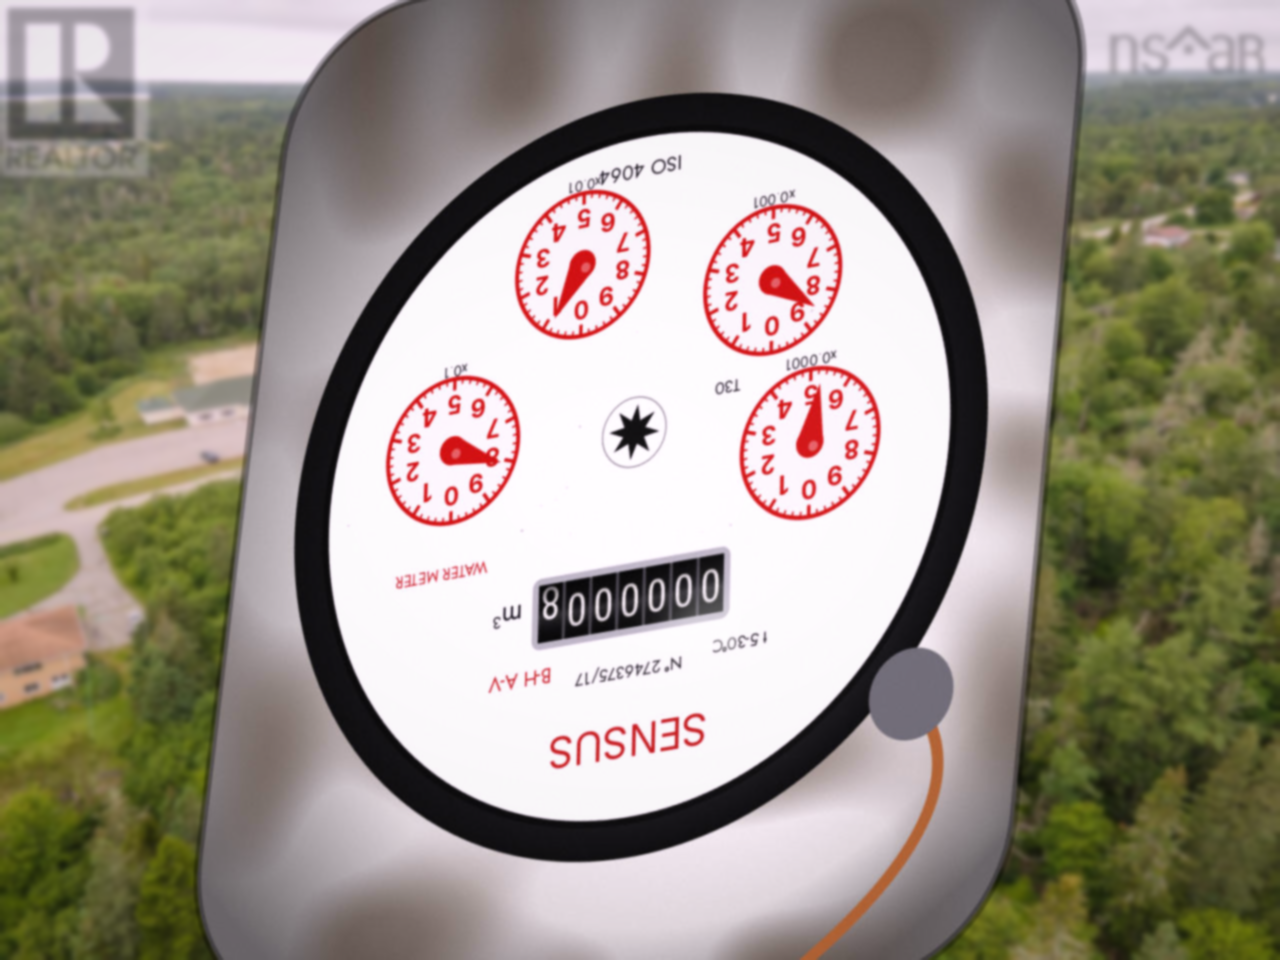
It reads value=7.8085 unit=m³
